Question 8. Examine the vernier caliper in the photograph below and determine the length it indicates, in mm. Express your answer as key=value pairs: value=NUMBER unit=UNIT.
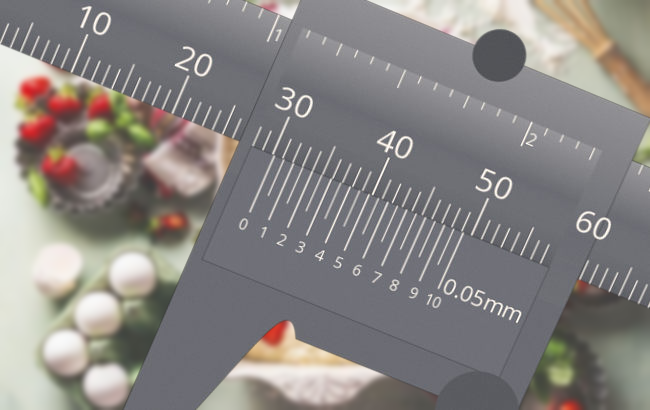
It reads value=30.2 unit=mm
